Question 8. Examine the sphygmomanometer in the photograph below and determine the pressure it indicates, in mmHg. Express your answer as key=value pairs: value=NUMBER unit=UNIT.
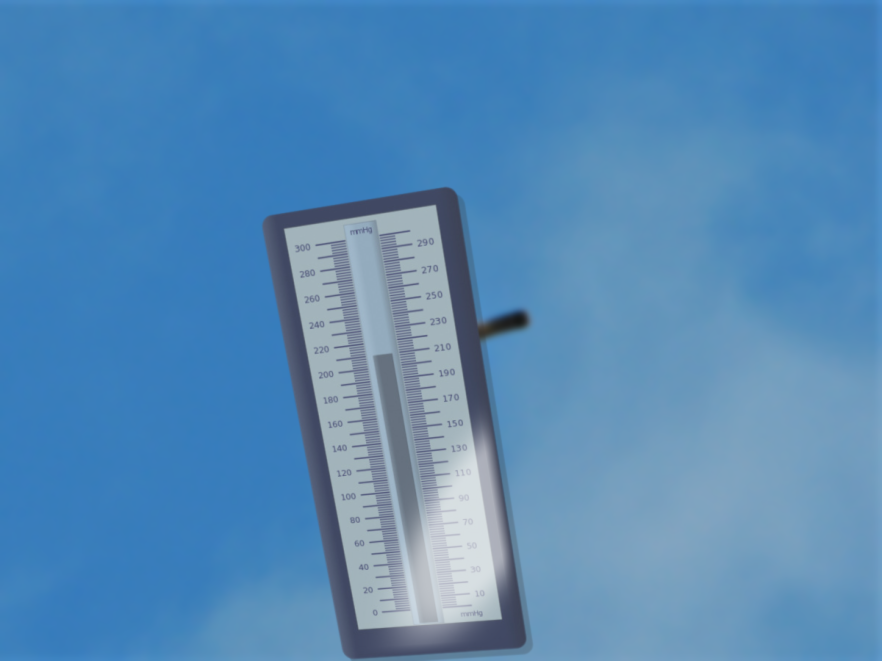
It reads value=210 unit=mmHg
